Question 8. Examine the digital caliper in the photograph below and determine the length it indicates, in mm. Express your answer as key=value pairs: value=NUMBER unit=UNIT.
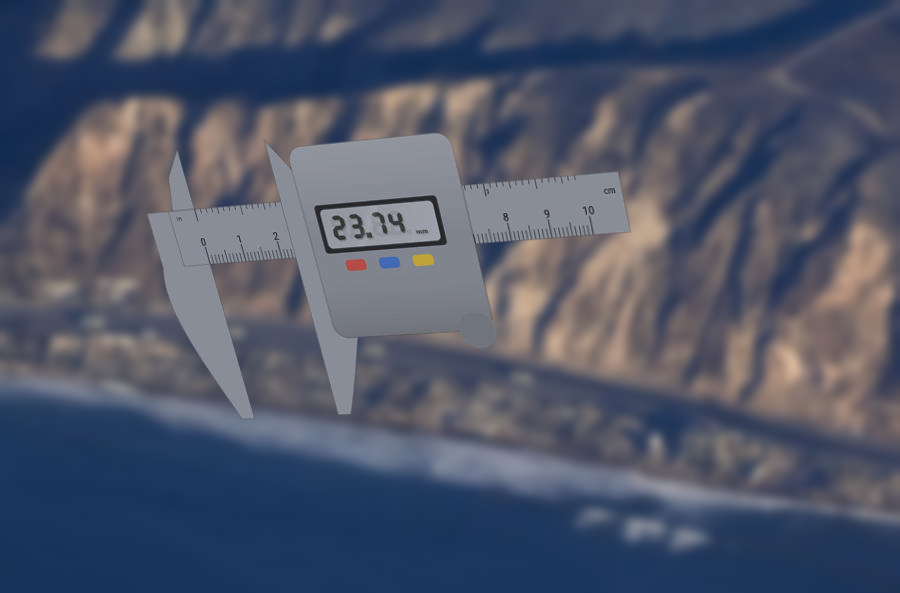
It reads value=23.74 unit=mm
